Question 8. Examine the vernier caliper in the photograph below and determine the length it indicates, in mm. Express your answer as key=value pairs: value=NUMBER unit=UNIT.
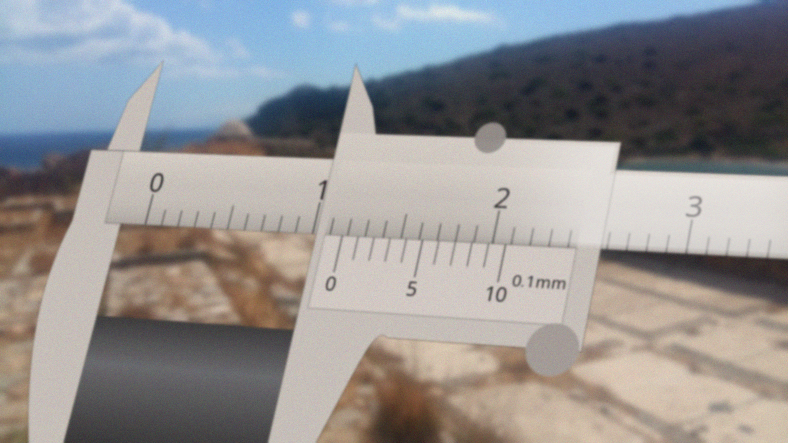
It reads value=11.7 unit=mm
